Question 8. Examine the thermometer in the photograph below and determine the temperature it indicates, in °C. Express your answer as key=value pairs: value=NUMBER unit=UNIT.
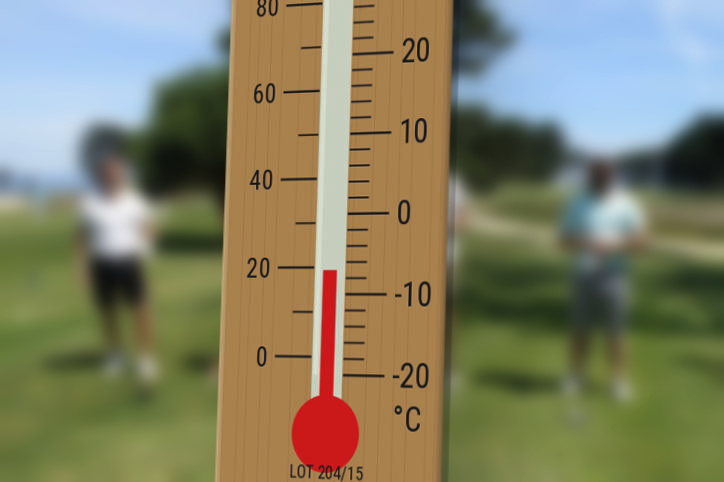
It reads value=-7 unit=°C
